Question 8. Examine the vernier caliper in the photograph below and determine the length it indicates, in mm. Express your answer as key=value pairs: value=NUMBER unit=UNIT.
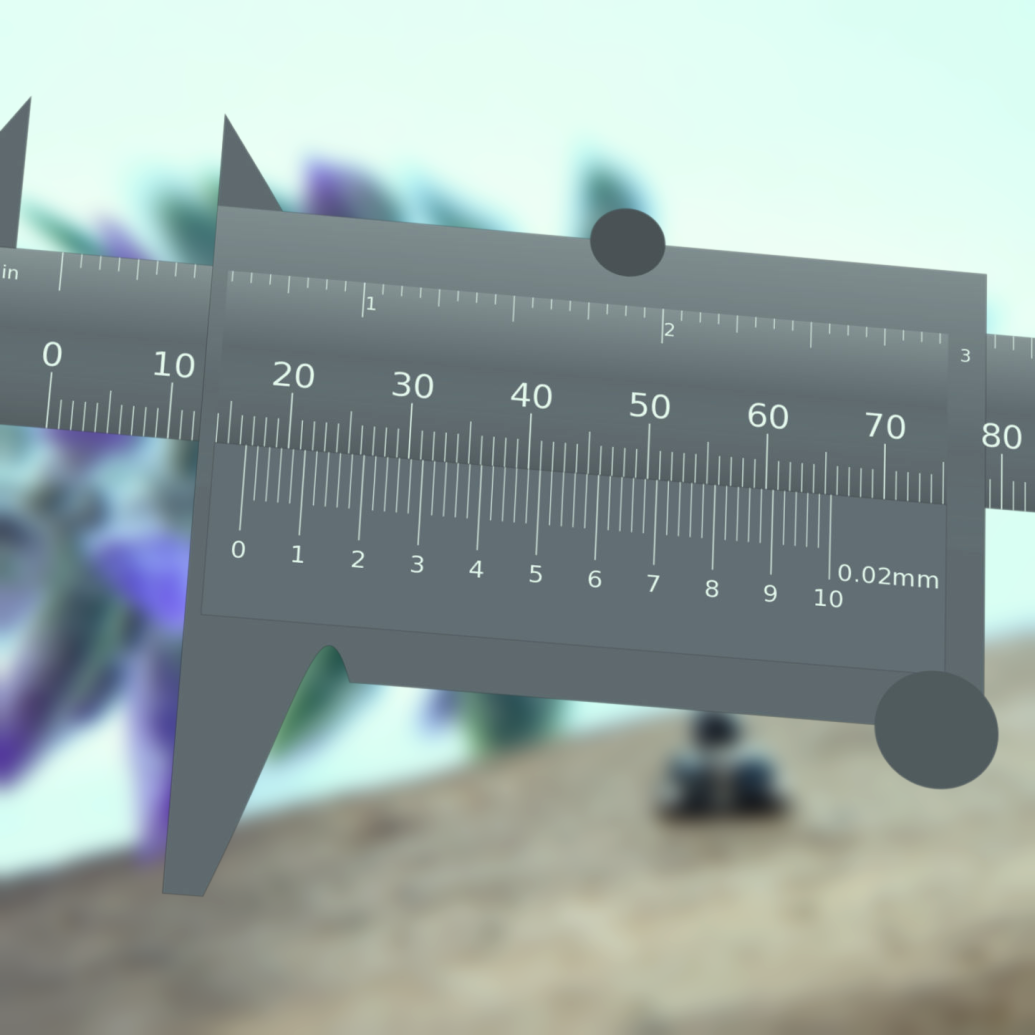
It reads value=16.5 unit=mm
